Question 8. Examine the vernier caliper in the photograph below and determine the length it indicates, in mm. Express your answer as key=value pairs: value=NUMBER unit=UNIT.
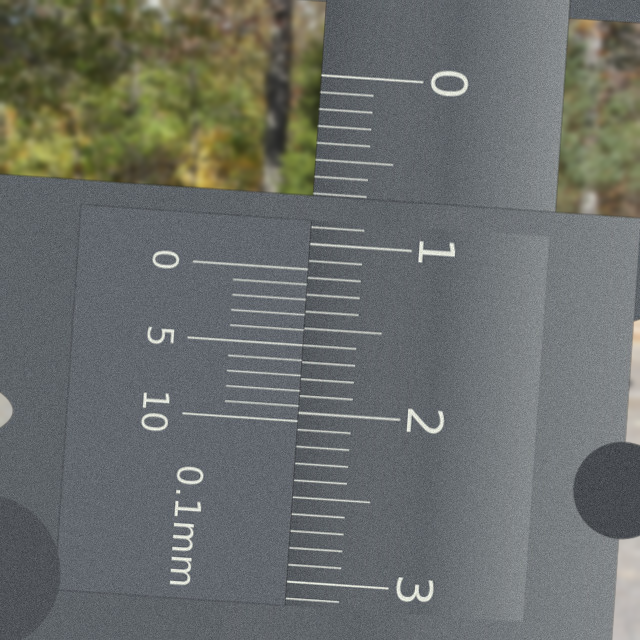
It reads value=11.5 unit=mm
